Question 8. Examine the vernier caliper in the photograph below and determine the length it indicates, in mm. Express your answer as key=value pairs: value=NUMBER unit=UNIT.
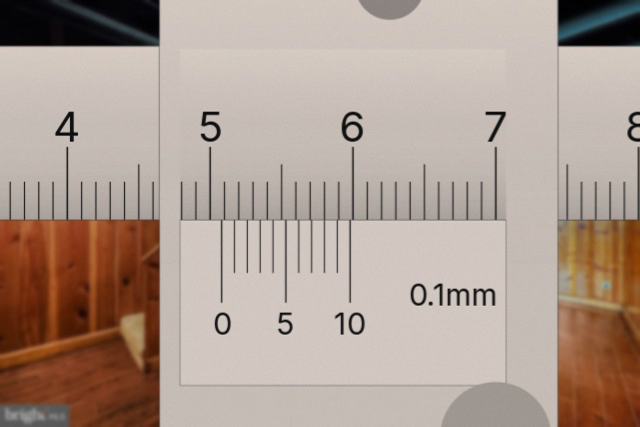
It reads value=50.8 unit=mm
